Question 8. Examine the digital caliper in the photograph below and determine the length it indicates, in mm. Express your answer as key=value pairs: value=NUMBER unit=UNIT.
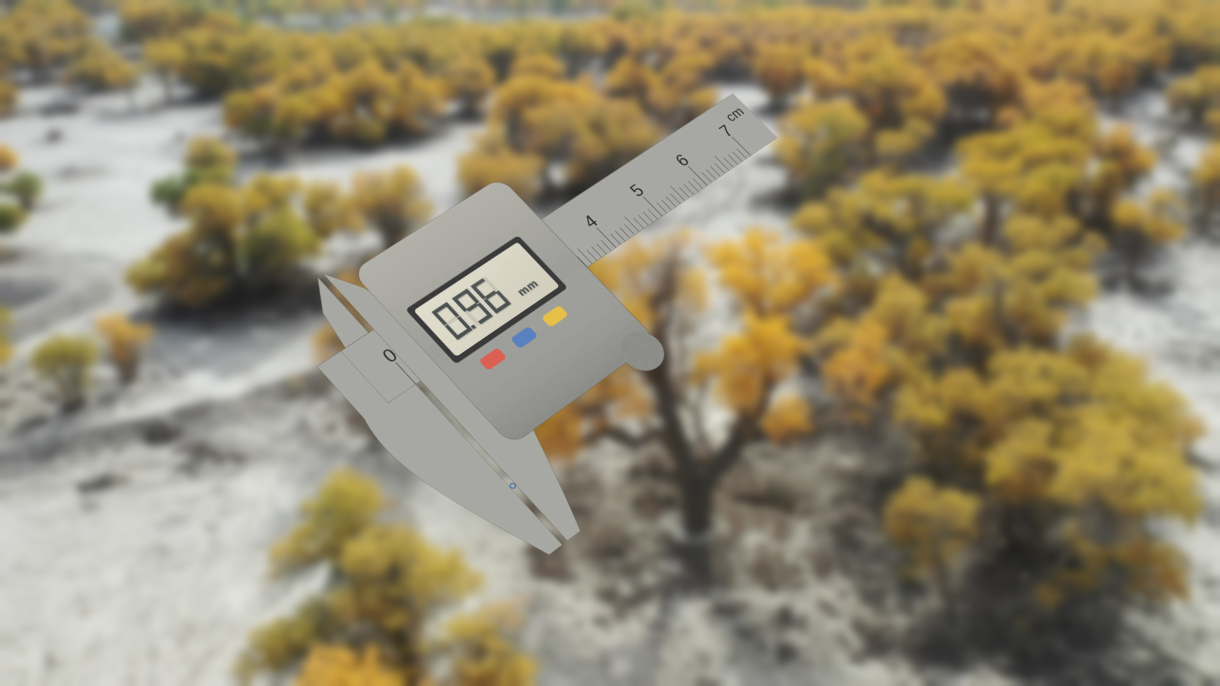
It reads value=0.96 unit=mm
